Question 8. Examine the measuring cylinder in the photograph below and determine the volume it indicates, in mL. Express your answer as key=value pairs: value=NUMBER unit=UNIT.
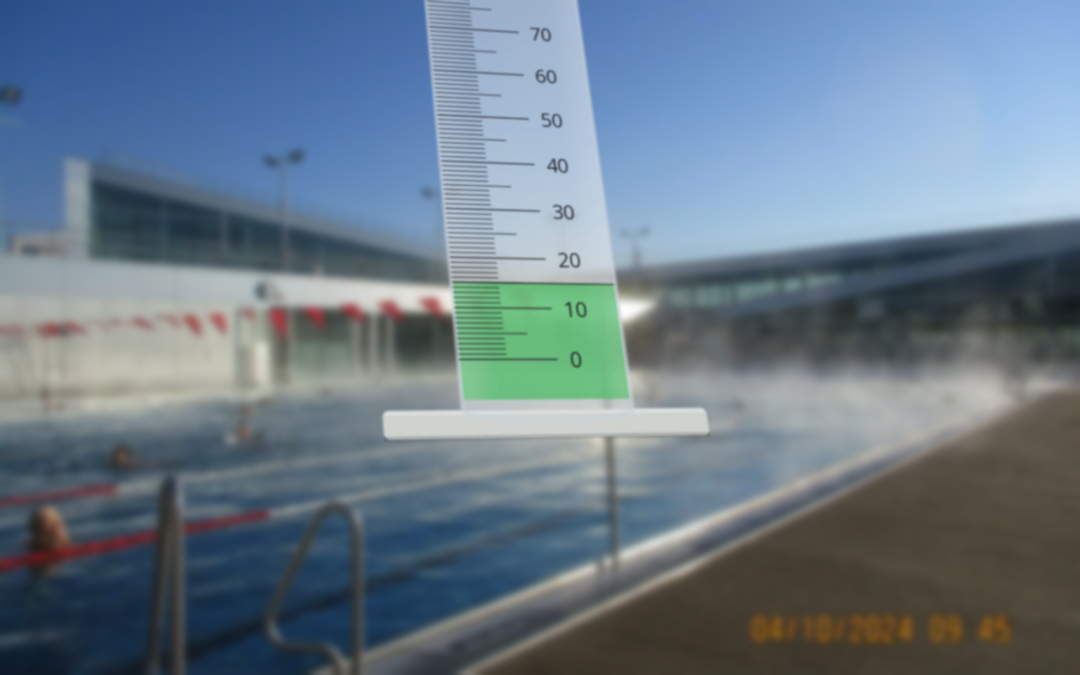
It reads value=15 unit=mL
